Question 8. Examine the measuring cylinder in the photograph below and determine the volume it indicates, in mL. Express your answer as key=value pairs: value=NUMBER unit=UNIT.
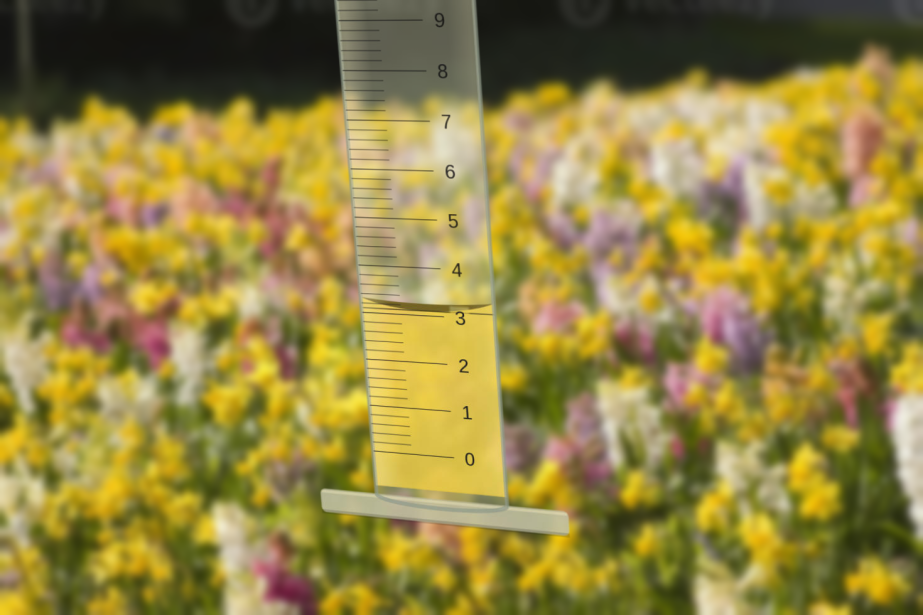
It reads value=3.1 unit=mL
